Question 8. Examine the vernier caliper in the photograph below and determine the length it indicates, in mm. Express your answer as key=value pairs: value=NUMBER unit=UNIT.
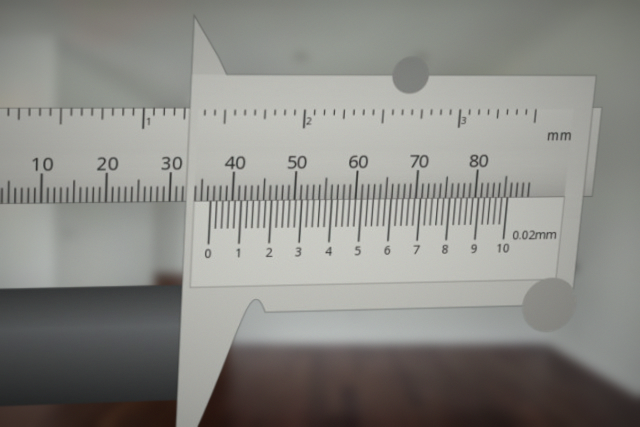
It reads value=36.5 unit=mm
